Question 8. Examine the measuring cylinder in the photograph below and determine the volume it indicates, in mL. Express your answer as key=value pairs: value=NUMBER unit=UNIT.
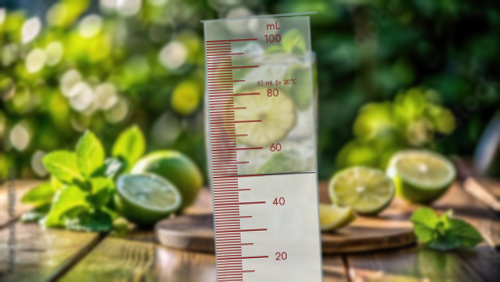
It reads value=50 unit=mL
